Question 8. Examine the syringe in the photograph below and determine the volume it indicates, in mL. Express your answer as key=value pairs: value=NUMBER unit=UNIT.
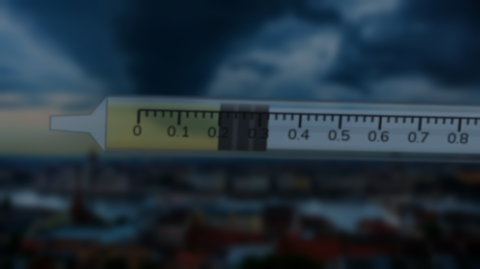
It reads value=0.2 unit=mL
